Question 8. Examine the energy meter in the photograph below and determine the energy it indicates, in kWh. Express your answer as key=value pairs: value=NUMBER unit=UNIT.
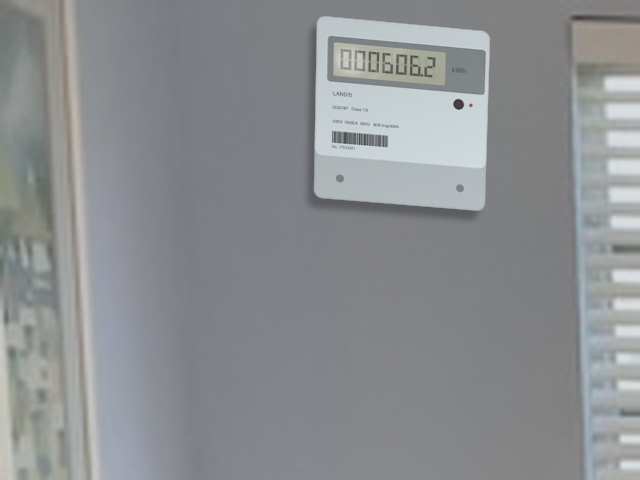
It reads value=606.2 unit=kWh
